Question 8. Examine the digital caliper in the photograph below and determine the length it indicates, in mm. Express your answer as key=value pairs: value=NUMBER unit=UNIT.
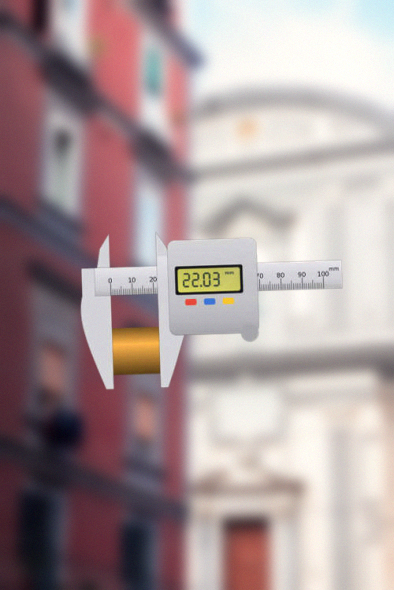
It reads value=22.03 unit=mm
